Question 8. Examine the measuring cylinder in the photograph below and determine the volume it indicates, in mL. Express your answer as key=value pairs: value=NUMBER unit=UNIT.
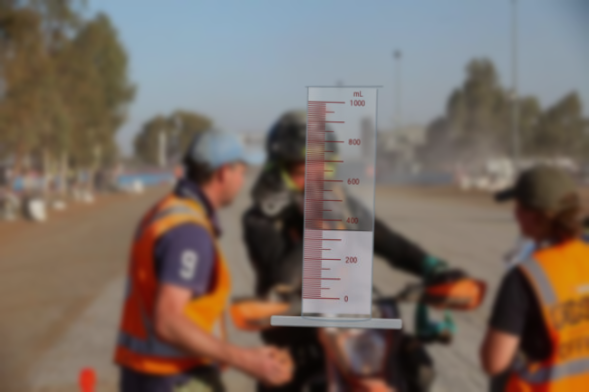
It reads value=350 unit=mL
